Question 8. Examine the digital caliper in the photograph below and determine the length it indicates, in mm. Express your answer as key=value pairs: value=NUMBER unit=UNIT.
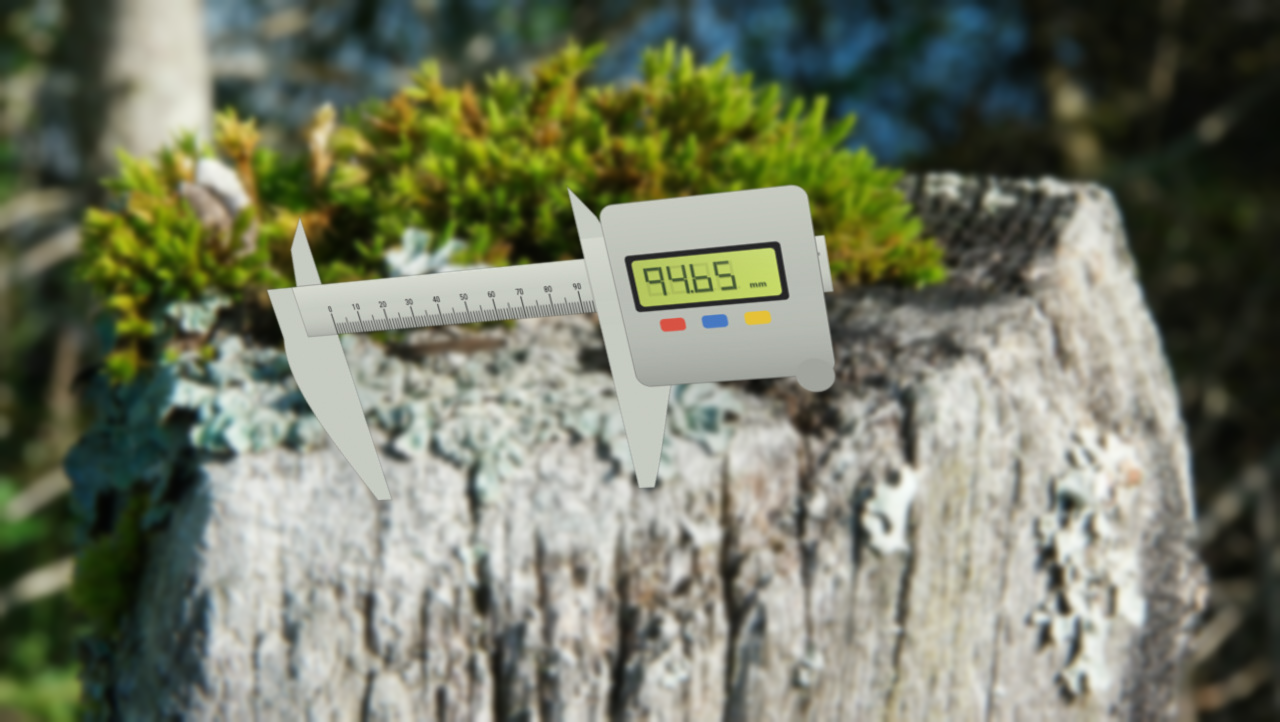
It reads value=94.65 unit=mm
